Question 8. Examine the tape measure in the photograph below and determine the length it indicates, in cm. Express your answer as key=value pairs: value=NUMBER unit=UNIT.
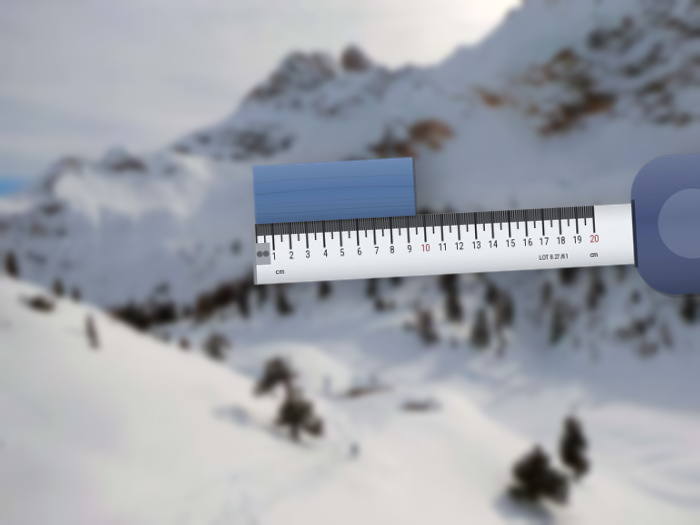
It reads value=9.5 unit=cm
